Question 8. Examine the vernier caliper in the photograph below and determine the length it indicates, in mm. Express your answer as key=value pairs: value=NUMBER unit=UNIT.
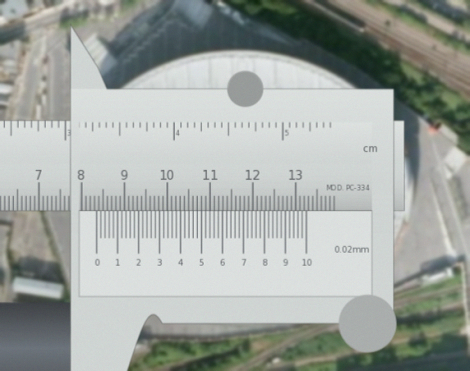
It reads value=83.5 unit=mm
